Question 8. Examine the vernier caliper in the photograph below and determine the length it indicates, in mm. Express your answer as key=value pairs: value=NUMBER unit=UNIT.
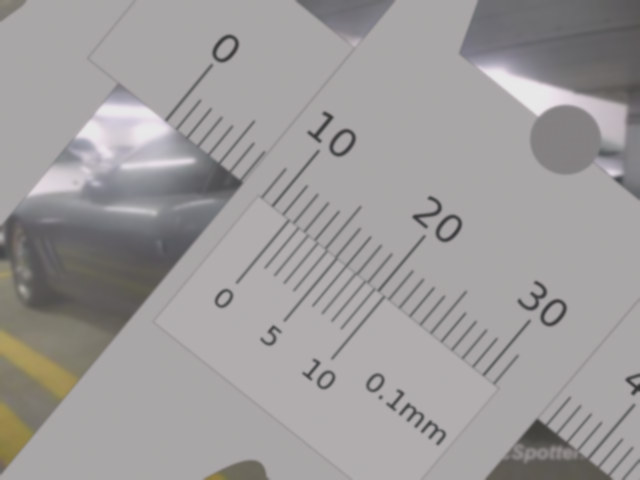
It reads value=11.6 unit=mm
